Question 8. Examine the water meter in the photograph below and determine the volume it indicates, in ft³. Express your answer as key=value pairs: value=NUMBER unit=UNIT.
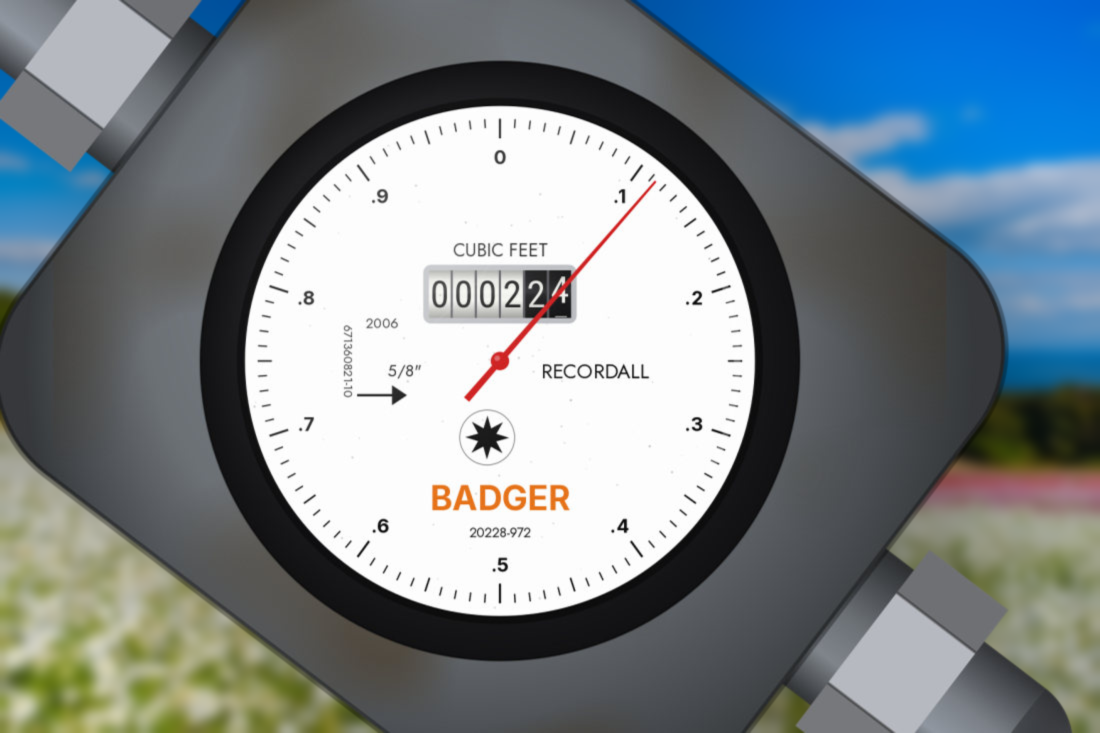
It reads value=224.11 unit=ft³
